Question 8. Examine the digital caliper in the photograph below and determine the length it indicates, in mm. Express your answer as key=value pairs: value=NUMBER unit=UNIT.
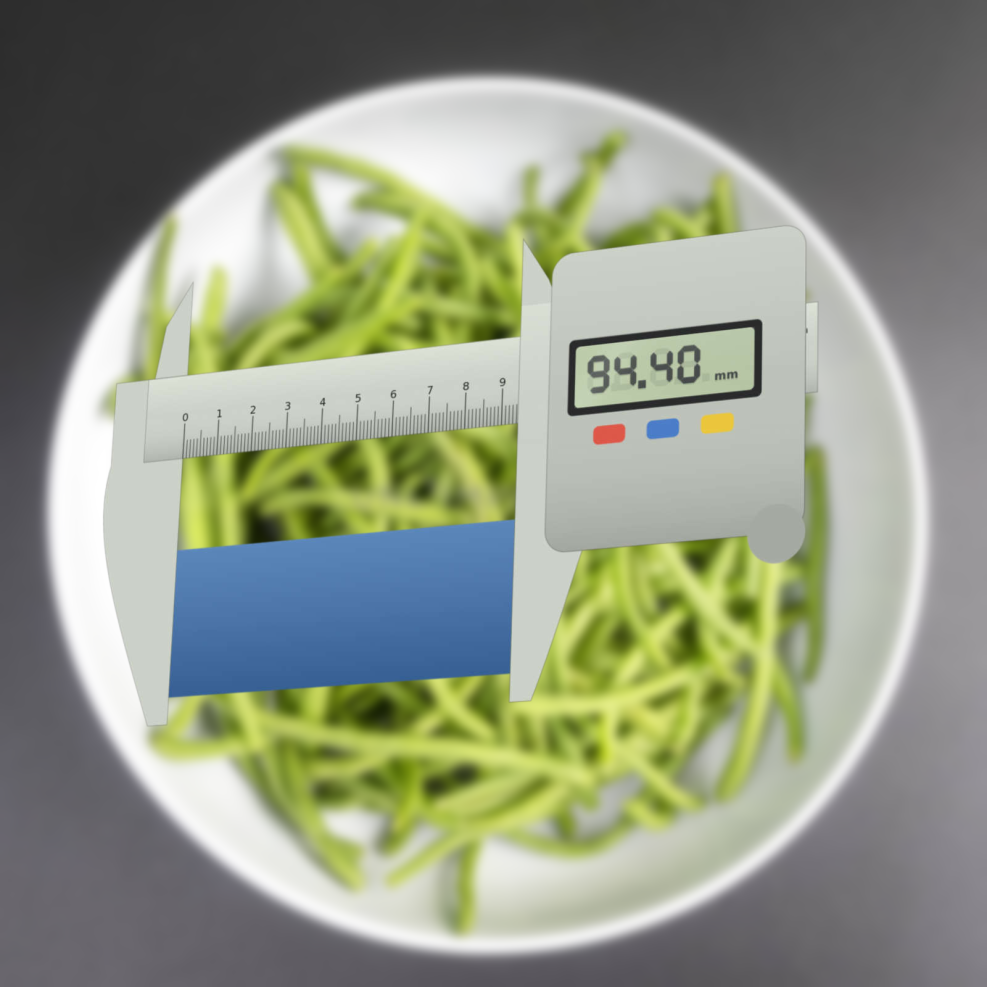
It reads value=94.40 unit=mm
